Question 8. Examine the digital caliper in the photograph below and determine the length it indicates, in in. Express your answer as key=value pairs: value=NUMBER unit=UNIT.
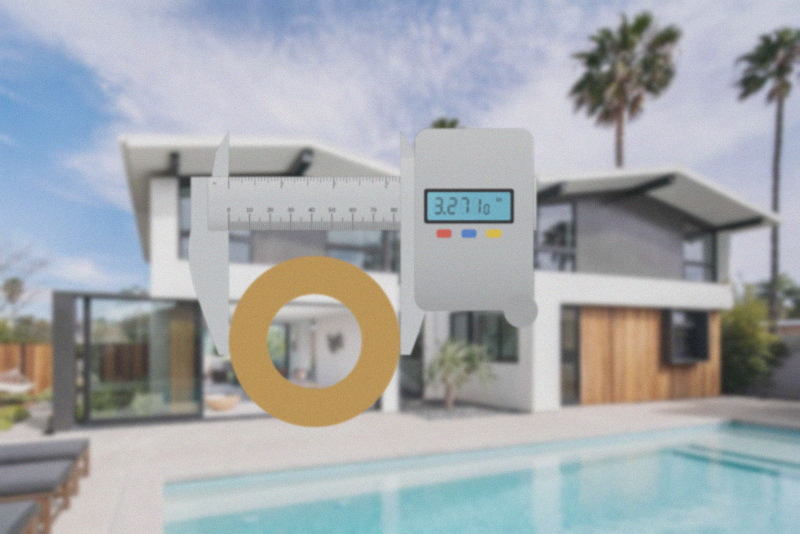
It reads value=3.2710 unit=in
